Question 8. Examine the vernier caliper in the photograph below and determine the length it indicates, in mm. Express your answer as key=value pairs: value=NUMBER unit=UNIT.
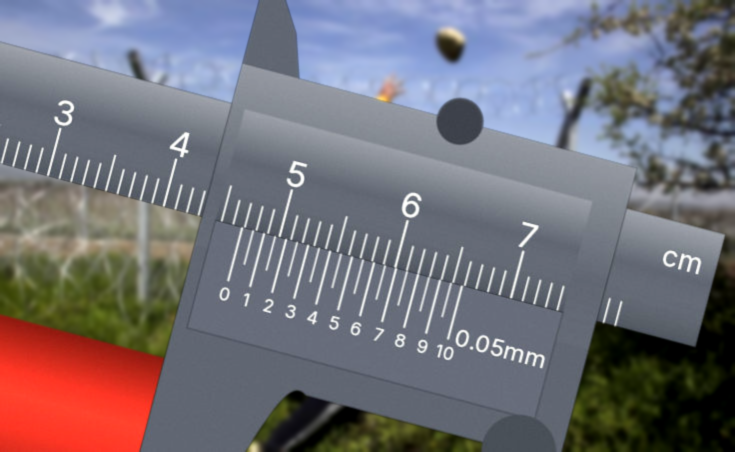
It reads value=46.8 unit=mm
